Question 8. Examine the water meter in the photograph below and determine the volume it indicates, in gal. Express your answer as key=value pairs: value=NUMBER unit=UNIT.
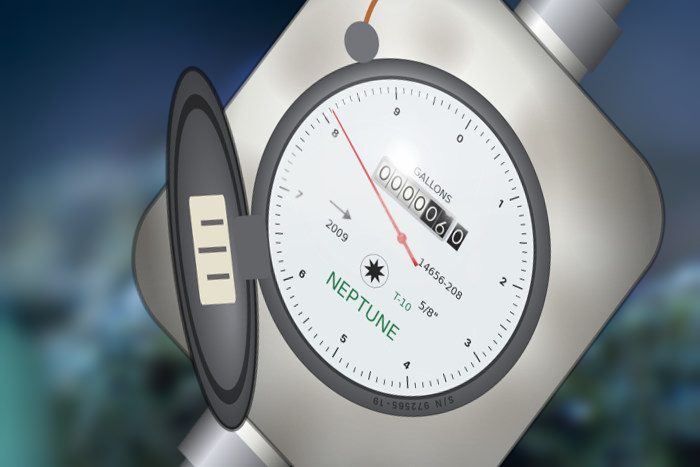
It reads value=58.1 unit=gal
